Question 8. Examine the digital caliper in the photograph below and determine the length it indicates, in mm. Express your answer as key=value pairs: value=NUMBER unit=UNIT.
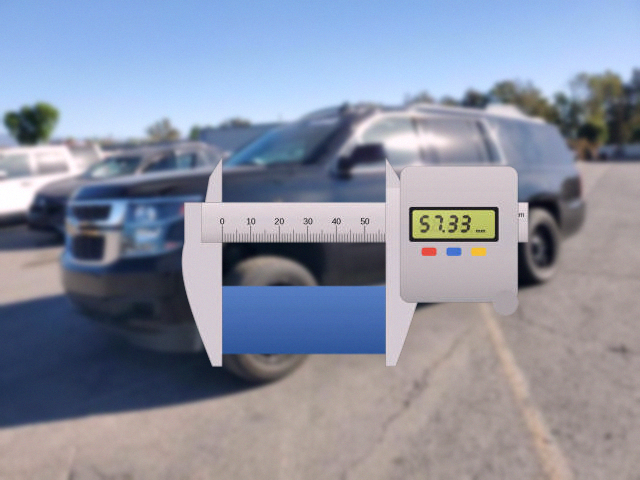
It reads value=57.33 unit=mm
